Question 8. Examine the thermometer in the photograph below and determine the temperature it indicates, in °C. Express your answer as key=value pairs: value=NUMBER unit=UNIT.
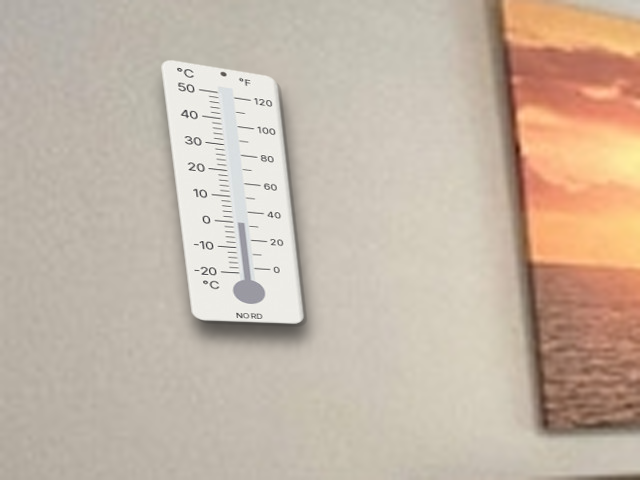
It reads value=0 unit=°C
